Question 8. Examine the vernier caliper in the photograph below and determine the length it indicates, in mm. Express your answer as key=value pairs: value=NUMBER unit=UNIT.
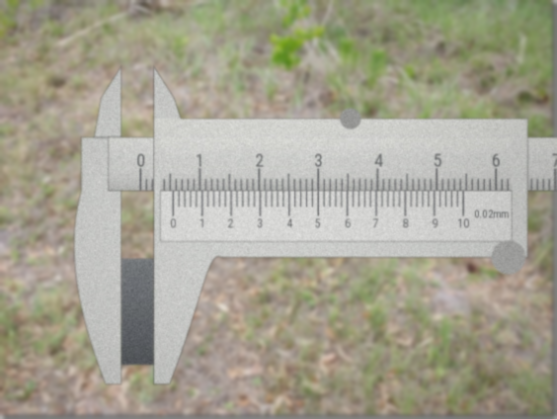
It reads value=5.5 unit=mm
